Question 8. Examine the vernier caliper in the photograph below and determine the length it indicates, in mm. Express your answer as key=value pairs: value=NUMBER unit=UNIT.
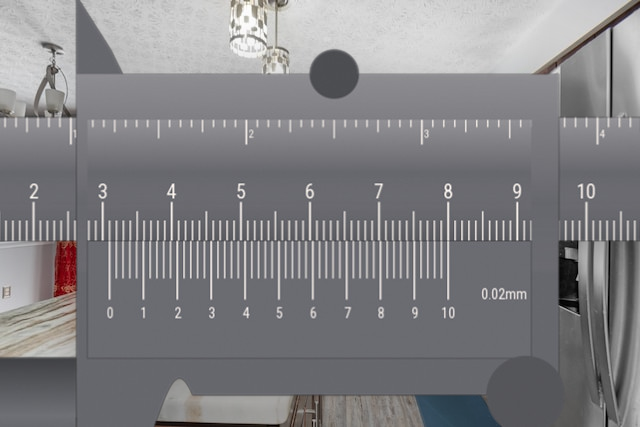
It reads value=31.0 unit=mm
